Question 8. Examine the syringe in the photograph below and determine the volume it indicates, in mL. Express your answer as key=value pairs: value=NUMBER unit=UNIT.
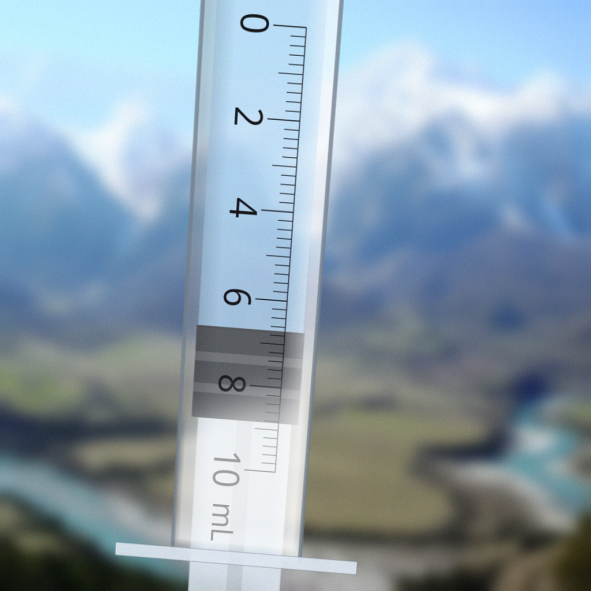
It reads value=6.7 unit=mL
